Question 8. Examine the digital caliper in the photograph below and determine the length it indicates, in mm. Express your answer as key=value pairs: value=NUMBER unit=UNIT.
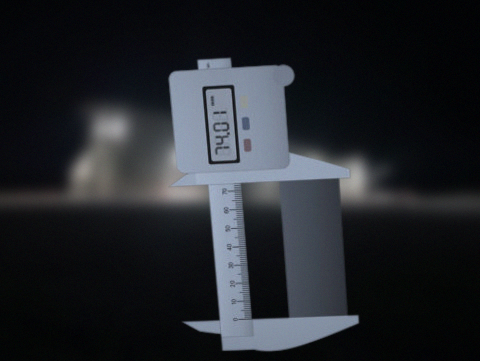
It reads value=74.01 unit=mm
